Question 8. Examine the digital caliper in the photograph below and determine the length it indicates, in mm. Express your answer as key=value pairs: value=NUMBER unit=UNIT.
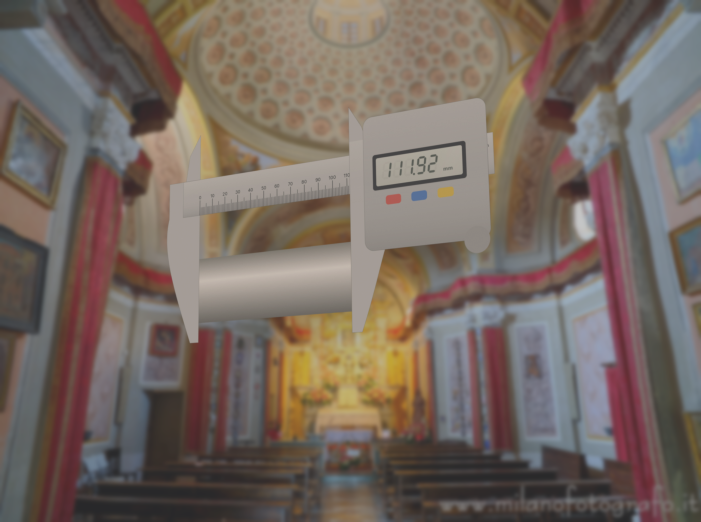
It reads value=111.92 unit=mm
